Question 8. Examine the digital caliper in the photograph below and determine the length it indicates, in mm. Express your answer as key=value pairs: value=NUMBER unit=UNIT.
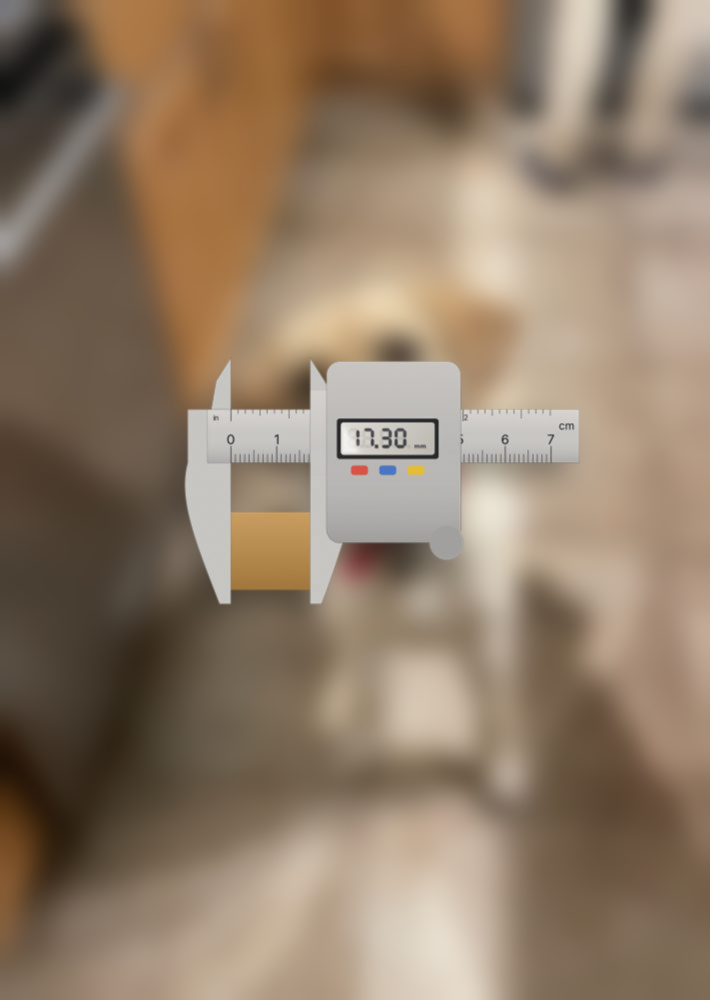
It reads value=17.30 unit=mm
